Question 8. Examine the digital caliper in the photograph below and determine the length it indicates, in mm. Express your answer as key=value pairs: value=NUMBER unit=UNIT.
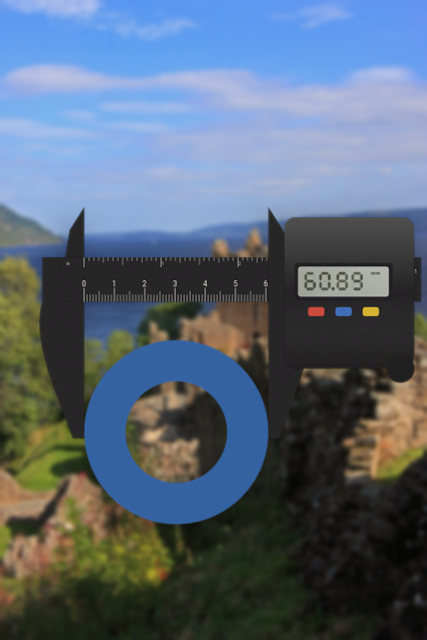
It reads value=60.89 unit=mm
